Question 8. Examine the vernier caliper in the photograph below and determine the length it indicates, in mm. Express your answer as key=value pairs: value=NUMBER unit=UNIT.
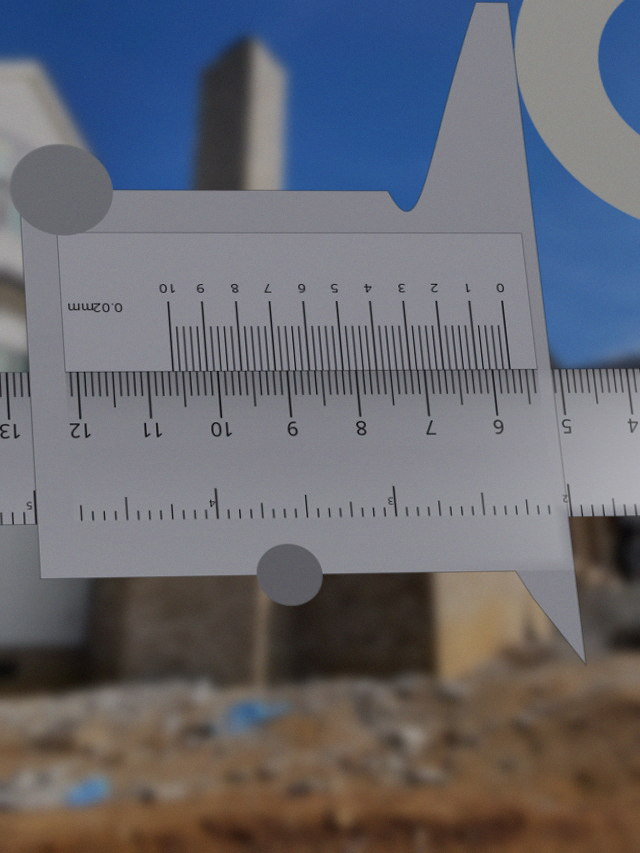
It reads value=57.4 unit=mm
